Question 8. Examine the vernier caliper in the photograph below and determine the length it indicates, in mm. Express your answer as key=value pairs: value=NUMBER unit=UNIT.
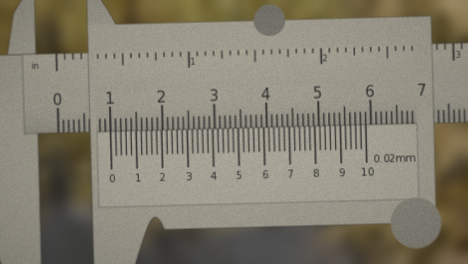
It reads value=10.0 unit=mm
